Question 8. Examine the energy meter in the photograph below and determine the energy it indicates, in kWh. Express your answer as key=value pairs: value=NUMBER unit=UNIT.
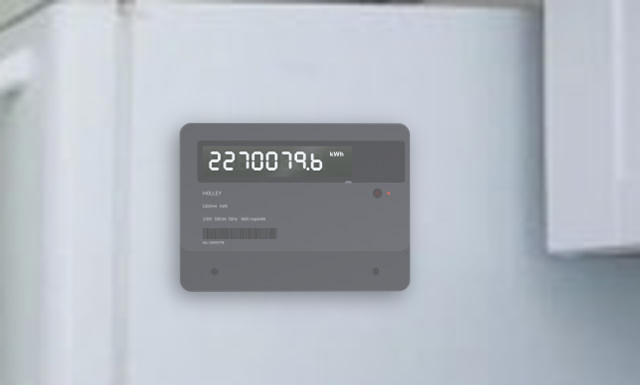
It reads value=2270079.6 unit=kWh
